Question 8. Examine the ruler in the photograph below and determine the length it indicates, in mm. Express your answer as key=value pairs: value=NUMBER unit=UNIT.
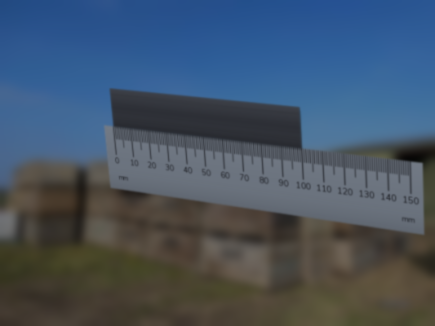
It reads value=100 unit=mm
